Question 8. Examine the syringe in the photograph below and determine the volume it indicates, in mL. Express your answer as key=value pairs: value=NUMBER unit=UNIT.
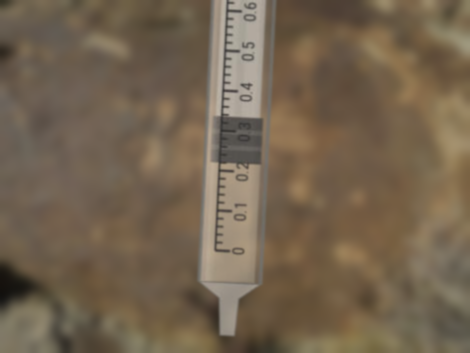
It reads value=0.22 unit=mL
